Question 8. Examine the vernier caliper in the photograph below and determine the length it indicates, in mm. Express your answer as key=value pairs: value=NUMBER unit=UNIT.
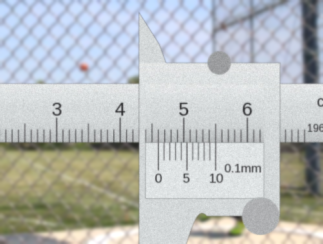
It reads value=46.0 unit=mm
